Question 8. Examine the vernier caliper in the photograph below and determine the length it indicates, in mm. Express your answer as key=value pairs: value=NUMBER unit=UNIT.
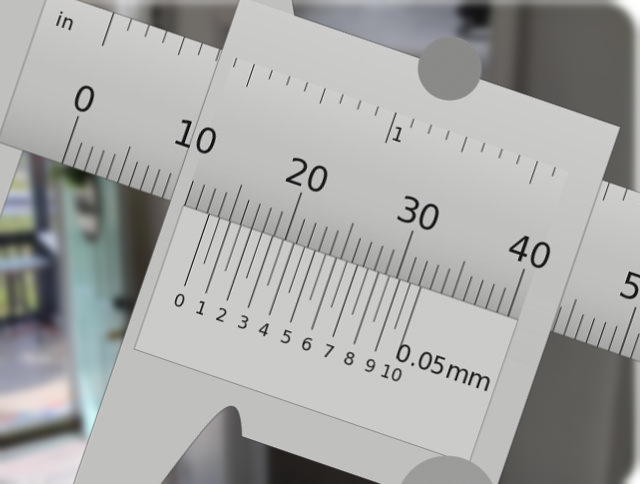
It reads value=13.2 unit=mm
